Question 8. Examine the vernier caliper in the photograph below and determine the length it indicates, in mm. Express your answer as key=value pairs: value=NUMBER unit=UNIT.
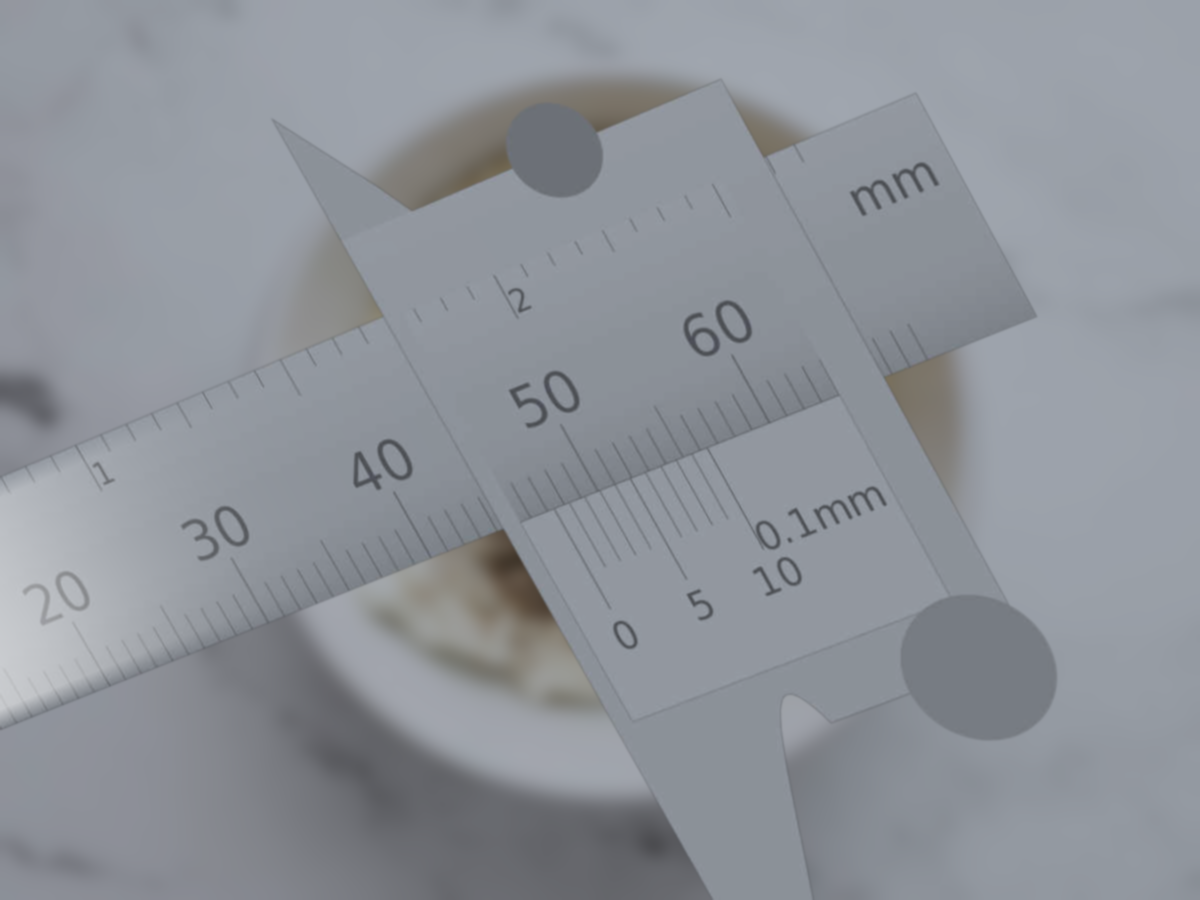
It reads value=47.4 unit=mm
